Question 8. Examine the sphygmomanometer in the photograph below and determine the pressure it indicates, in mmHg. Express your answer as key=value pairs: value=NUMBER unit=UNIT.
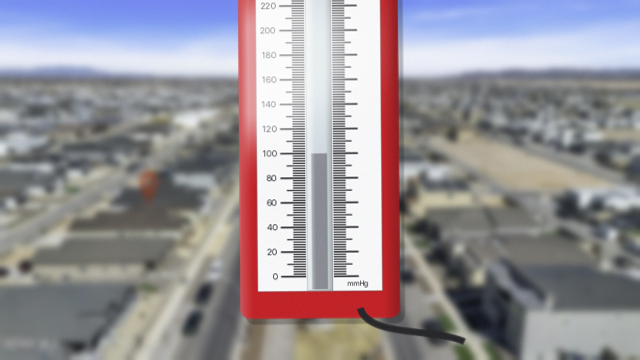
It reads value=100 unit=mmHg
